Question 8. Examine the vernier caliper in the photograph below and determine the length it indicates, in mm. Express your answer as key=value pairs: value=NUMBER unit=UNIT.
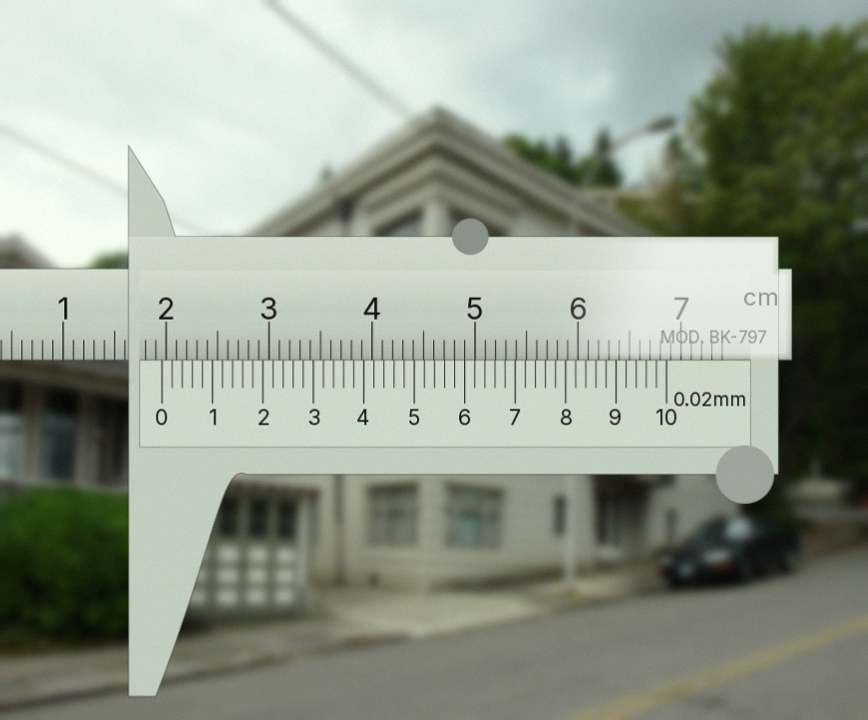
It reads value=19.6 unit=mm
